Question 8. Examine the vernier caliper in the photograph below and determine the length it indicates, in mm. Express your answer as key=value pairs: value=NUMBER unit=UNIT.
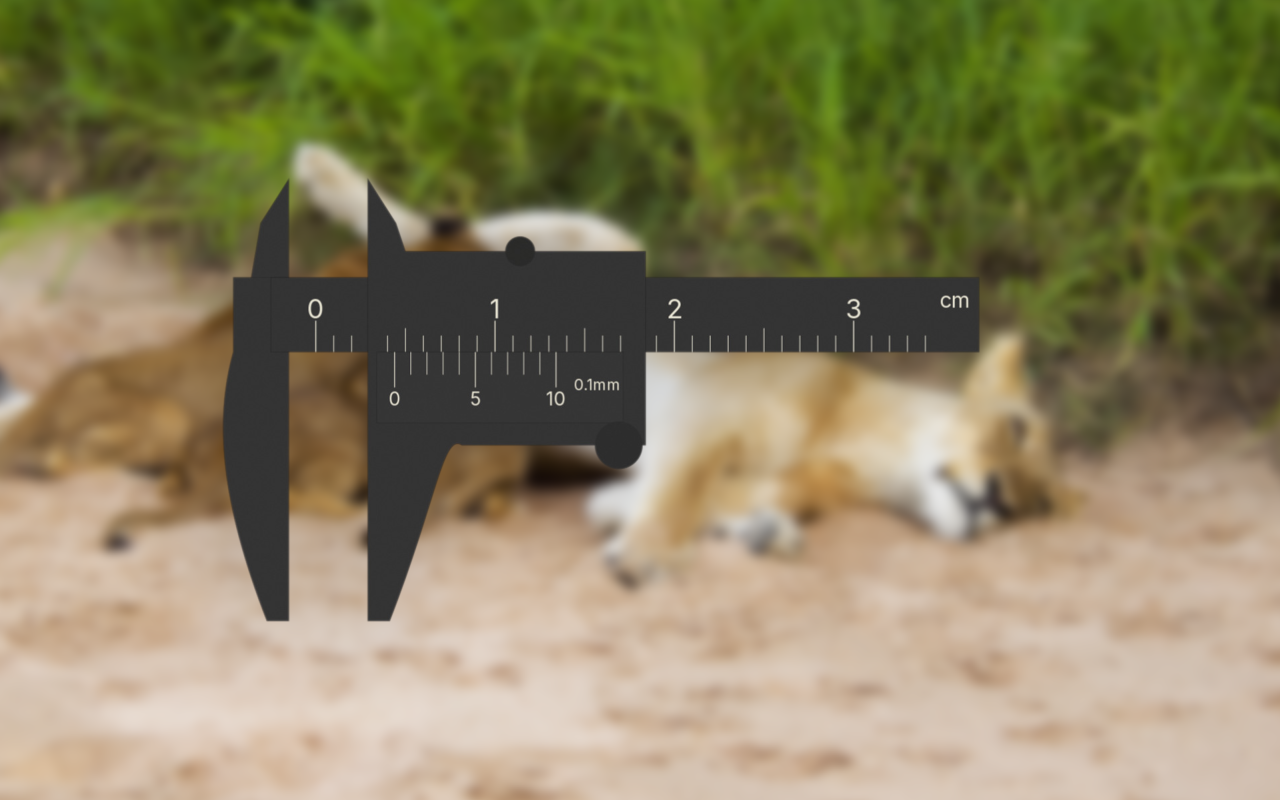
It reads value=4.4 unit=mm
